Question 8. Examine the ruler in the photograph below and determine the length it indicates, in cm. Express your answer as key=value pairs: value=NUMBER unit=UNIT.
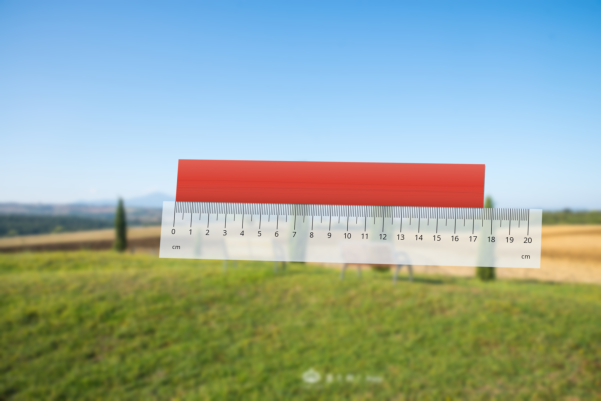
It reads value=17.5 unit=cm
